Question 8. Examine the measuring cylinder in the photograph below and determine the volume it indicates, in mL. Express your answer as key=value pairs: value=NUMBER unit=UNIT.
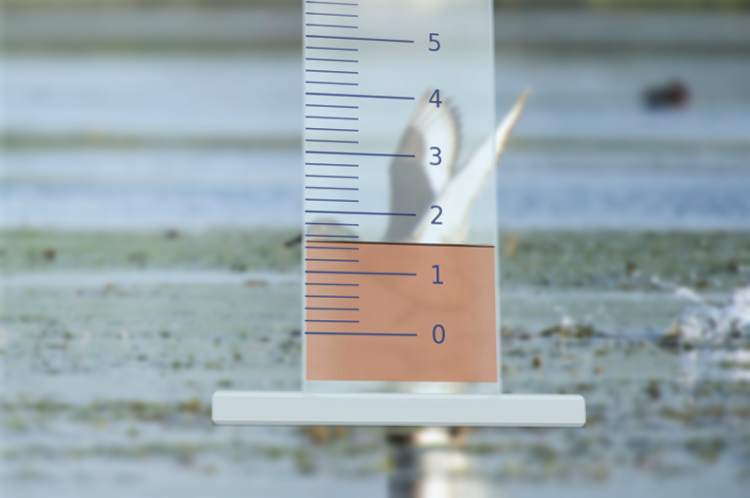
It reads value=1.5 unit=mL
